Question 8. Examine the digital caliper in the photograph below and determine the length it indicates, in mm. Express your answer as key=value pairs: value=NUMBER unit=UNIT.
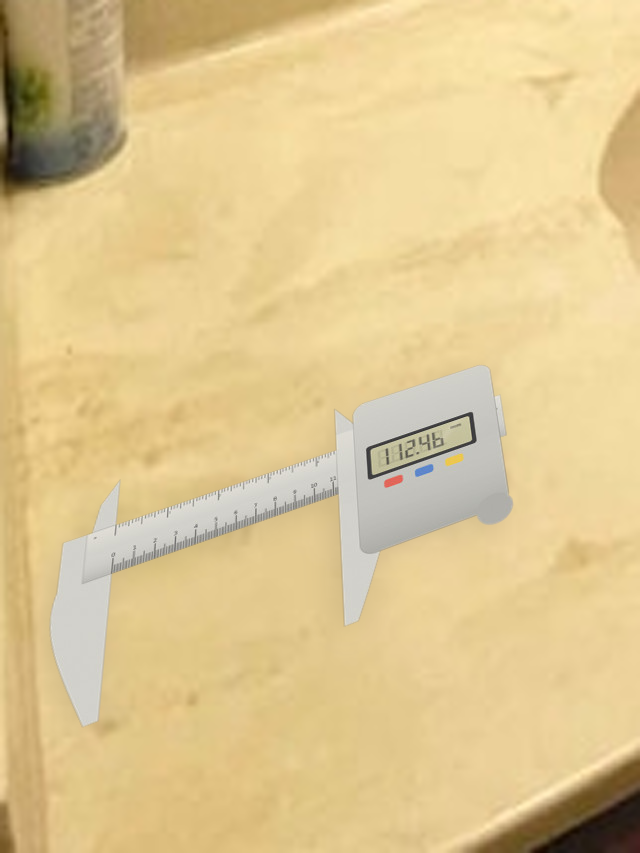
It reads value=112.46 unit=mm
